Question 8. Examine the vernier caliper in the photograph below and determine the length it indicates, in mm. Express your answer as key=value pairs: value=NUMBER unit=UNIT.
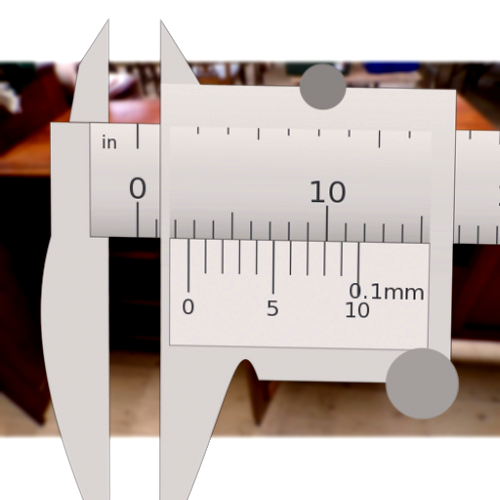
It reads value=2.7 unit=mm
